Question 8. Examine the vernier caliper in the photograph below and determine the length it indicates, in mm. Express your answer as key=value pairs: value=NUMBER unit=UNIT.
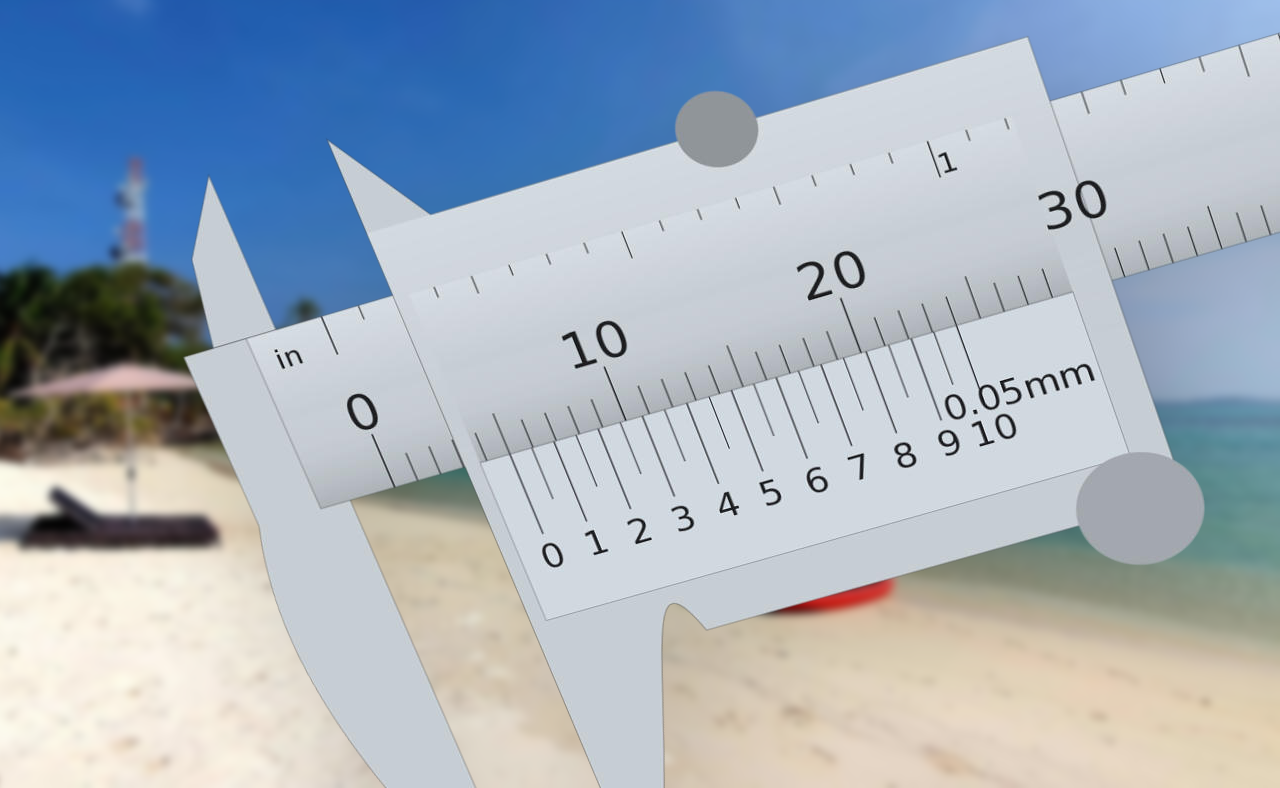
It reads value=5.00 unit=mm
